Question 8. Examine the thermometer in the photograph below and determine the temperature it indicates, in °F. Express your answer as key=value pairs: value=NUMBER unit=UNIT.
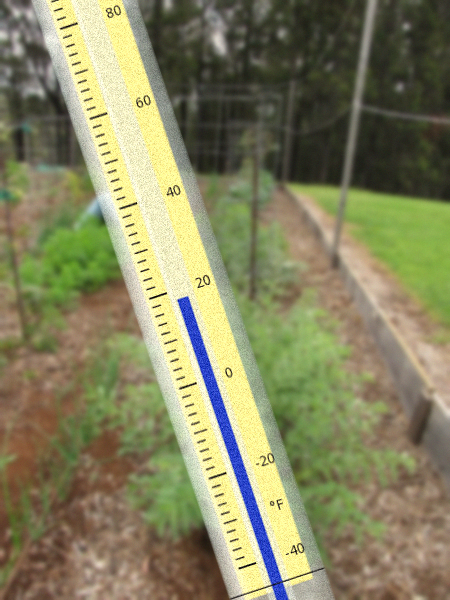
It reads value=18 unit=°F
